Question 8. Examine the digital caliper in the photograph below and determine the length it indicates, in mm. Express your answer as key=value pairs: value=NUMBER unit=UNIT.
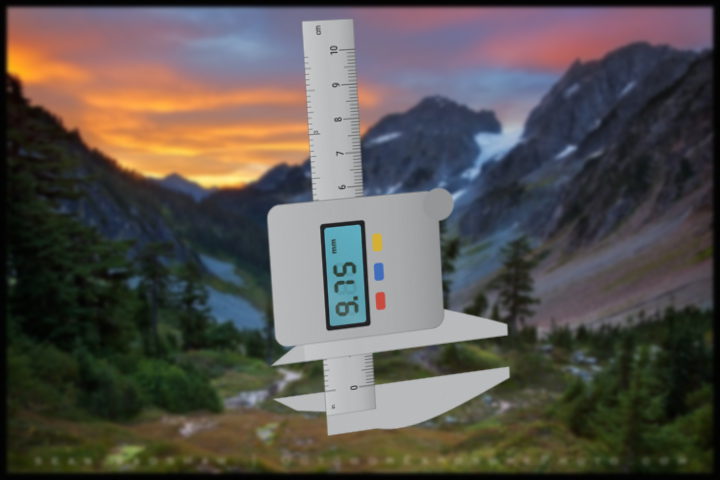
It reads value=9.75 unit=mm
